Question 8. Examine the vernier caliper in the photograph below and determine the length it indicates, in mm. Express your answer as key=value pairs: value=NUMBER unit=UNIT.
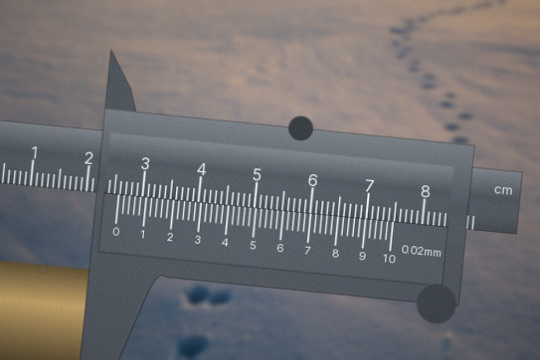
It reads value=25.8 unit=mm
